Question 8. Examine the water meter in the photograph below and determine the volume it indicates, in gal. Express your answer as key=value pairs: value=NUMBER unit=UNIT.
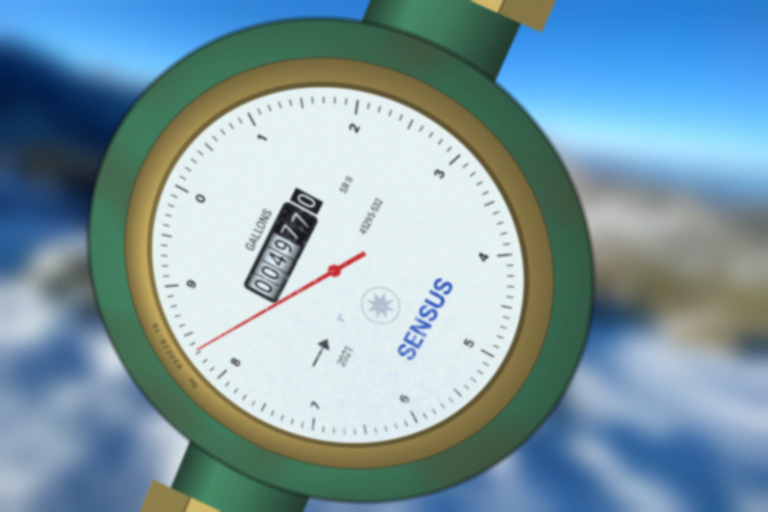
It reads value=49768.3 unit=gal
